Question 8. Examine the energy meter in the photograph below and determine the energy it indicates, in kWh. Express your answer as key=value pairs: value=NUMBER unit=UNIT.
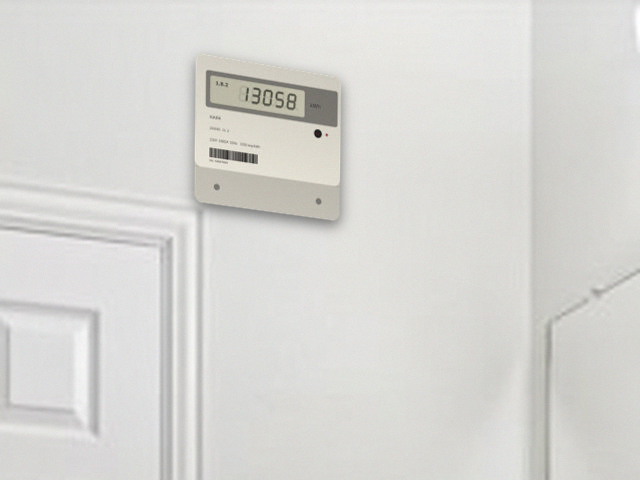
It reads value=13058 unit=kWh
